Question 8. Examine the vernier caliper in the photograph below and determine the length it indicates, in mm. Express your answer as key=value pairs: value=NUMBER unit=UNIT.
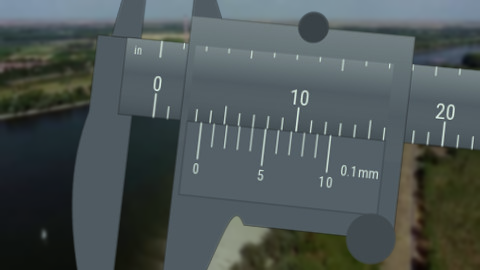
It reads value=3.4 unit=mm
